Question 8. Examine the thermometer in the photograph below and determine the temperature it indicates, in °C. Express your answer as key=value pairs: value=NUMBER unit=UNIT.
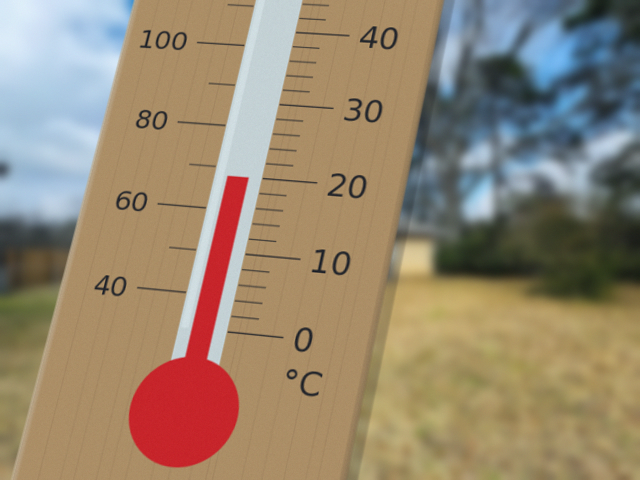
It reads value=20 unit=°C
